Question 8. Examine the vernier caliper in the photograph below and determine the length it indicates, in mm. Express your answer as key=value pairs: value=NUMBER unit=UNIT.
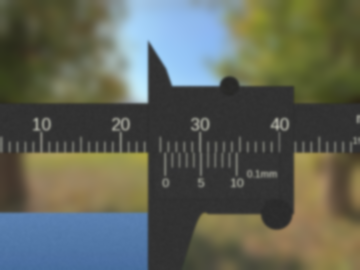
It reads value=25.6 unit=mm
